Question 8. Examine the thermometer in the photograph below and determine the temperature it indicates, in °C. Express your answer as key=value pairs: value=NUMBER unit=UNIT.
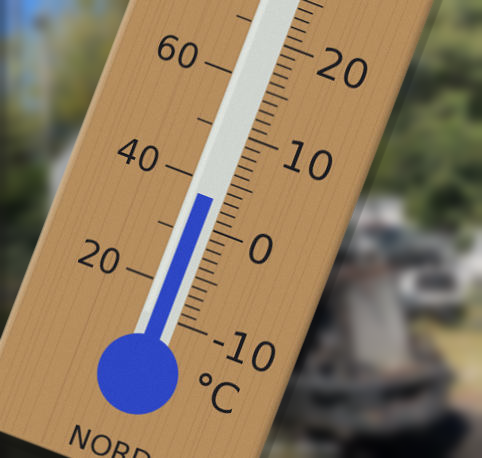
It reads value=3 unit=°C
